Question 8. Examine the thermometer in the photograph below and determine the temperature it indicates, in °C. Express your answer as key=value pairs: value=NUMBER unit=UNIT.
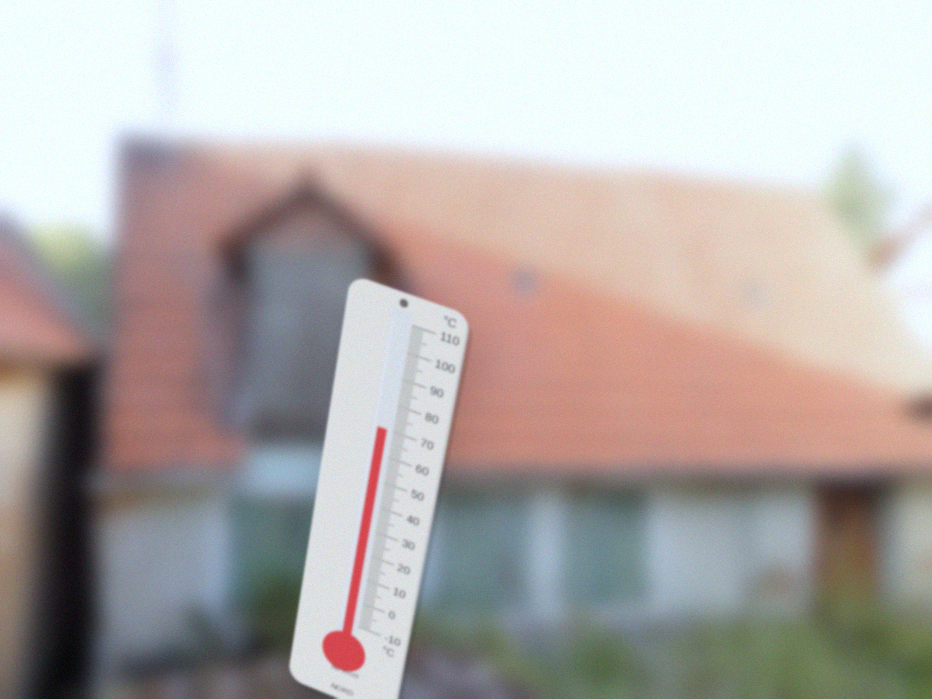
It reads value=70 unit=°C
